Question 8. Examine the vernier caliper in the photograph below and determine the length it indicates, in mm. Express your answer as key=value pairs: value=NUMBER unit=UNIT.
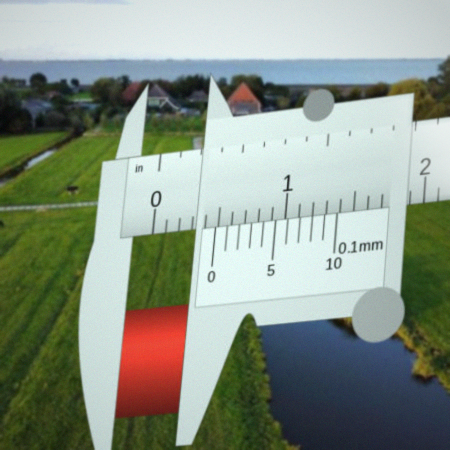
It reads value=4.8 unit=mm
